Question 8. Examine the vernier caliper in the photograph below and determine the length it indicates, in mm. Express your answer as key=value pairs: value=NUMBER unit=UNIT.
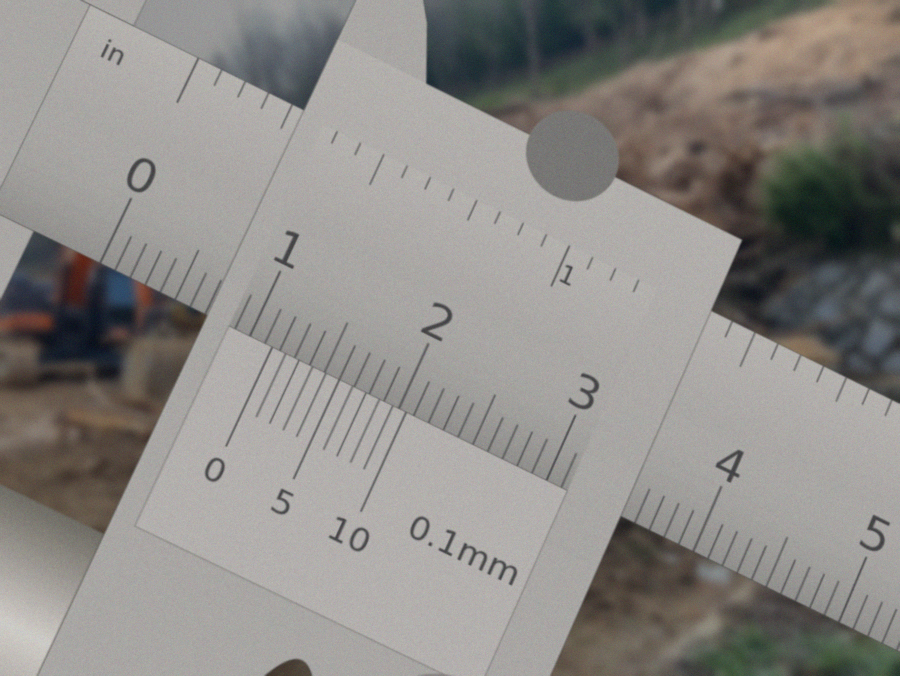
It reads value=11.5 unit=mm
